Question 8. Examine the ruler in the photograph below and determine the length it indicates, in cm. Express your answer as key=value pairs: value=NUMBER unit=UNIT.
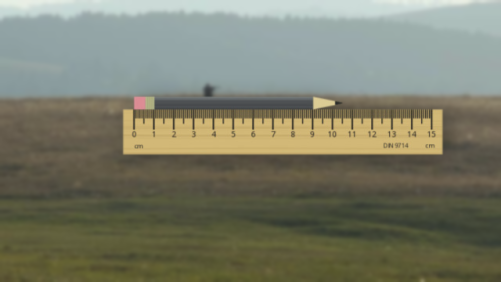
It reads value=10.5 unit=cm
